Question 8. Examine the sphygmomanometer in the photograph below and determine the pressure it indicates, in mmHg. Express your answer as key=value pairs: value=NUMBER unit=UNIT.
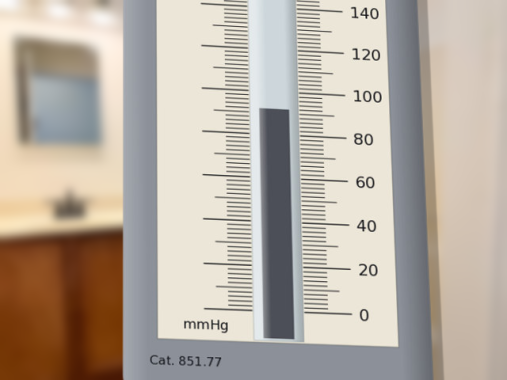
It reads value=92 unit=mmHg
